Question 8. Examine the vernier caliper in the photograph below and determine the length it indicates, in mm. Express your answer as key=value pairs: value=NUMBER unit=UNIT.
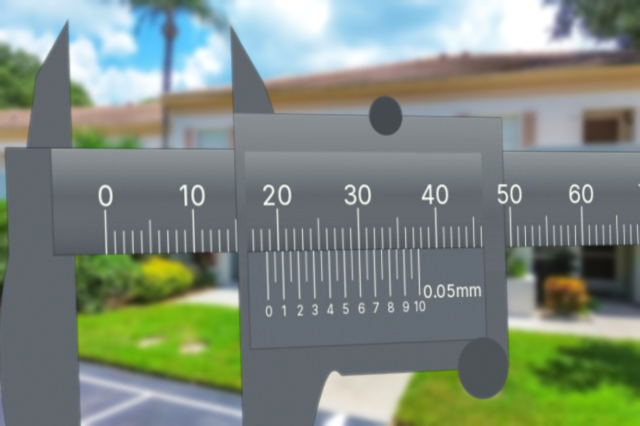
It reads value=18.6 unit=mm
